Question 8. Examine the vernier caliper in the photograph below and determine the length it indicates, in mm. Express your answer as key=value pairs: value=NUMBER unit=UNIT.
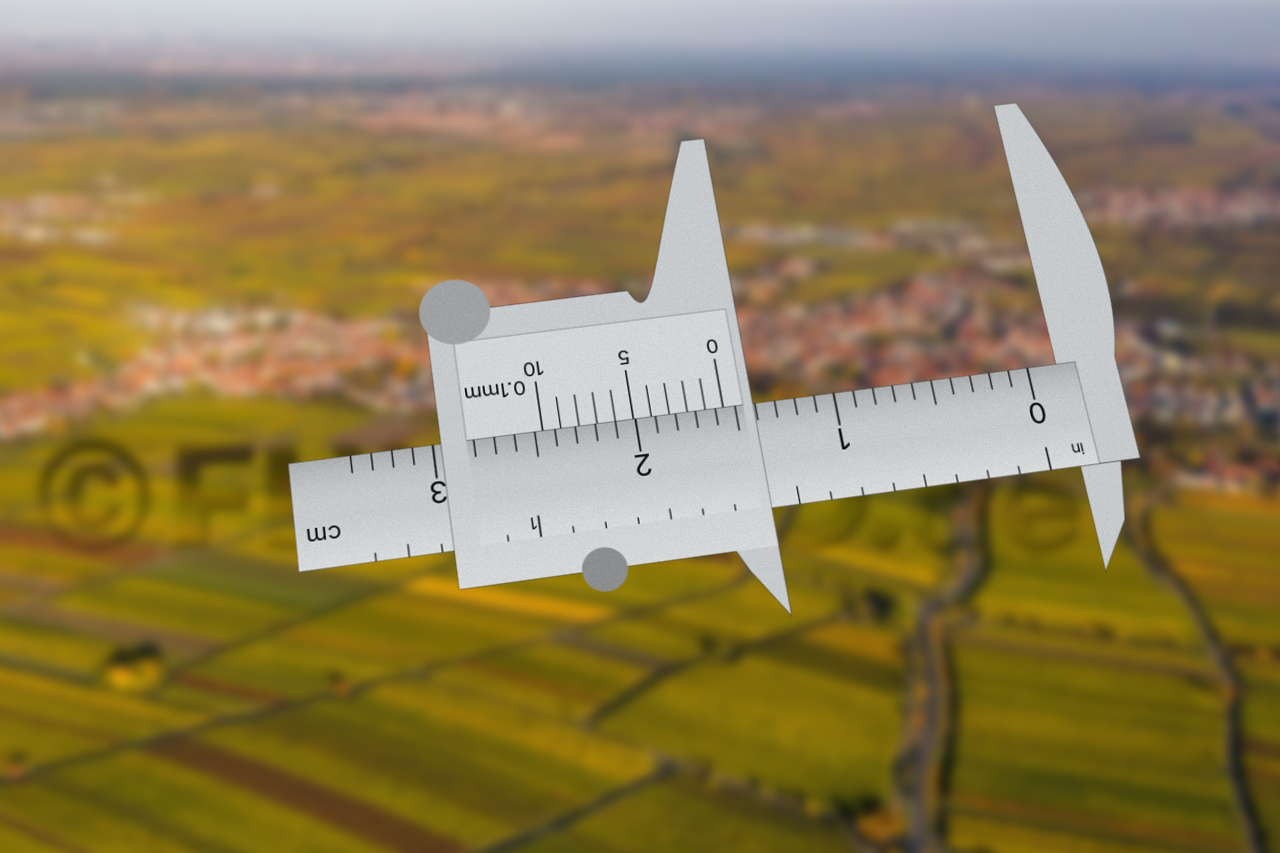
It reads value=15.6 unit=mm
